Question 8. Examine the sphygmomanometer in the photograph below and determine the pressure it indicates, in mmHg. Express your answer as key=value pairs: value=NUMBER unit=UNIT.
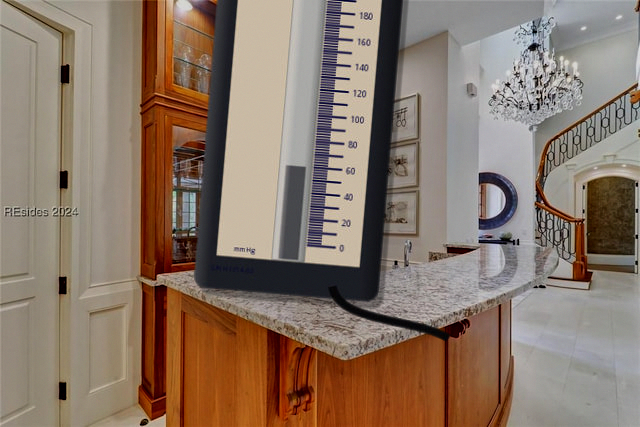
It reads value=60 unit=mmHg
